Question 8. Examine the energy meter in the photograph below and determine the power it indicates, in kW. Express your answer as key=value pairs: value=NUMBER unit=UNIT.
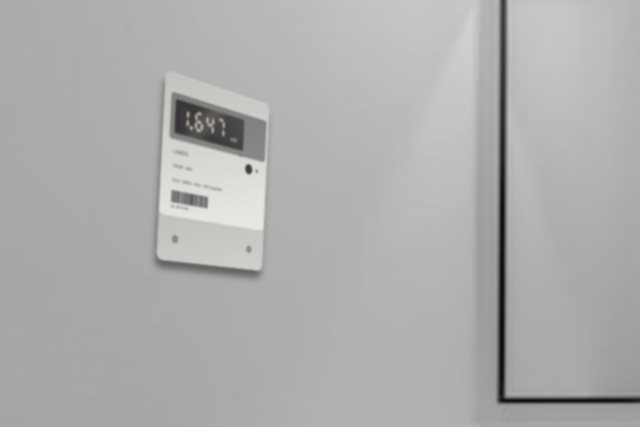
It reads value=1.647 unit=kW
